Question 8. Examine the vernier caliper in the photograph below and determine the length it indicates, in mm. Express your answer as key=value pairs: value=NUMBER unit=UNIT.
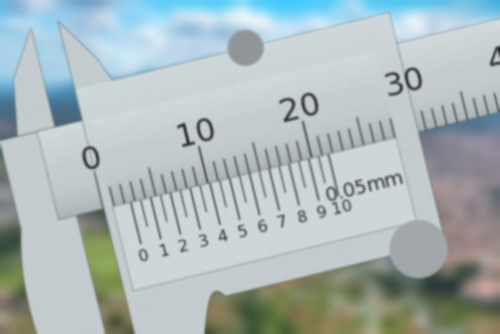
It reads value=2.6 unit=mm
